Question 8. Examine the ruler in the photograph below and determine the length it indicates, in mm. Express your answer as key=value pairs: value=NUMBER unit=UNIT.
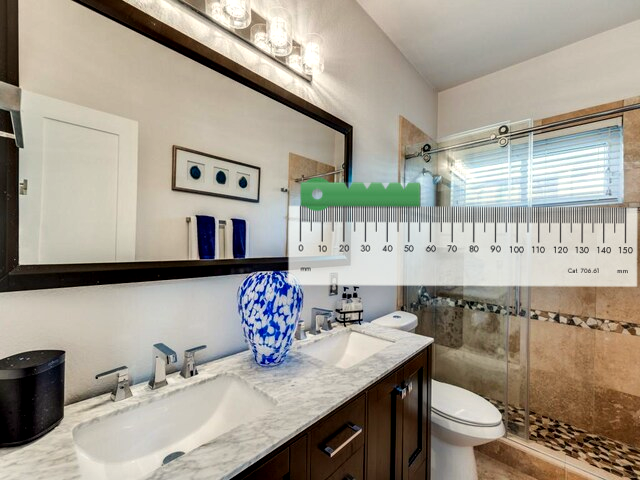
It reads value=55 unit=mm
